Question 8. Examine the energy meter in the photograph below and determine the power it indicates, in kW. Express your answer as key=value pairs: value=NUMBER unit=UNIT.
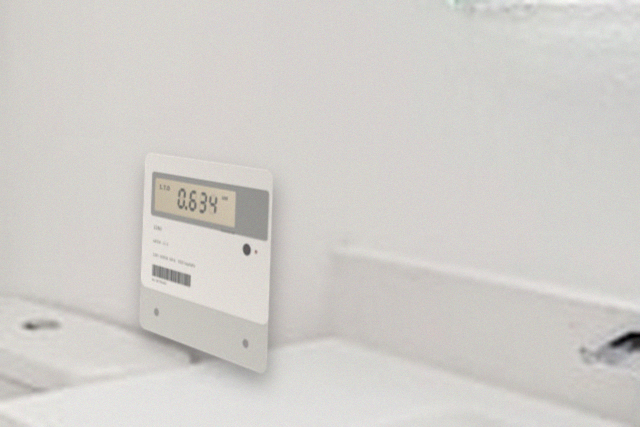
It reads value=0.634 unit=kW
